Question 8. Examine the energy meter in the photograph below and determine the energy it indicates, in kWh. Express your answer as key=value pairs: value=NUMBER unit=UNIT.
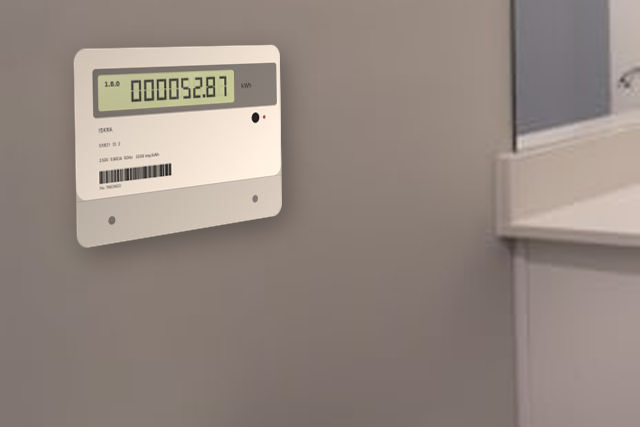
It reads value=52.87 unit=kWh
